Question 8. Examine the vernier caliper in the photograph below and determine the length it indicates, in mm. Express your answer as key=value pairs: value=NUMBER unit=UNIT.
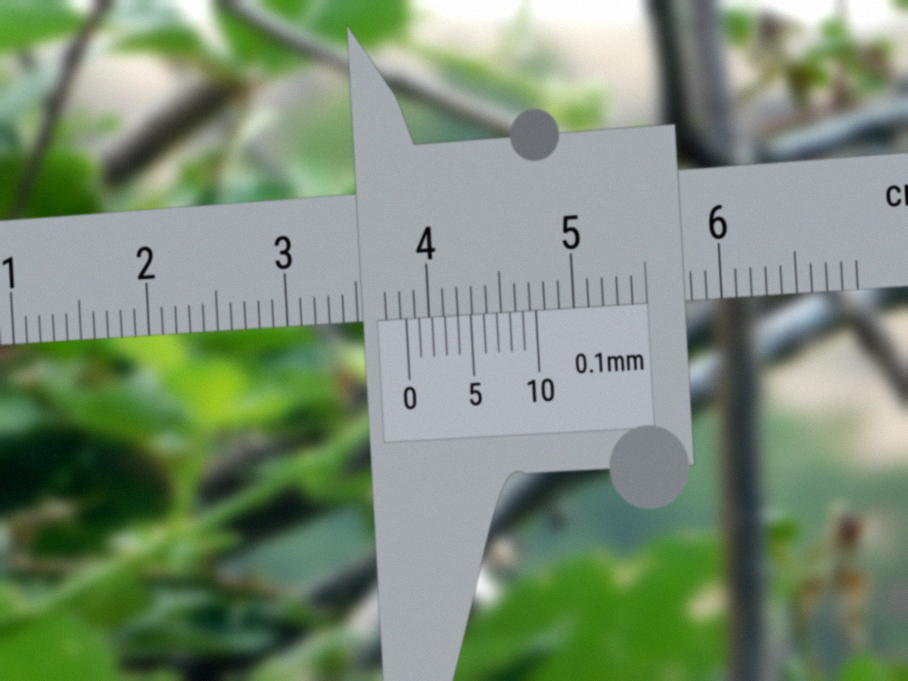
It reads value=38.4 unit=mm
